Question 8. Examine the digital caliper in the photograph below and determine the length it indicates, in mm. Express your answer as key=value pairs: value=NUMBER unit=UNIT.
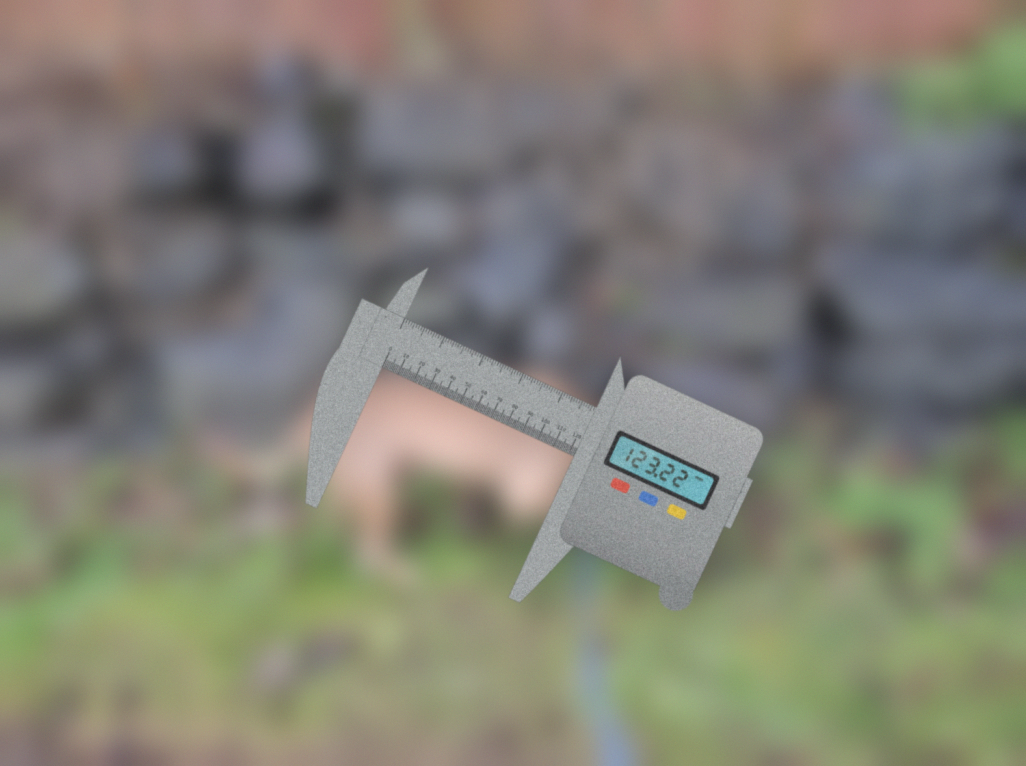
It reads value=123.22 unit=mm
